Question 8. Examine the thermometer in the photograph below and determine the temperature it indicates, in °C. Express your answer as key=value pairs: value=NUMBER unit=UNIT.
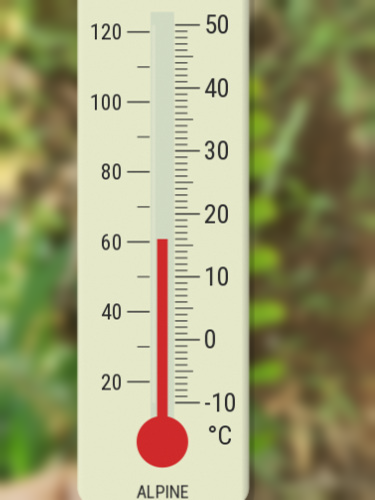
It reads value=16 unit=°C
